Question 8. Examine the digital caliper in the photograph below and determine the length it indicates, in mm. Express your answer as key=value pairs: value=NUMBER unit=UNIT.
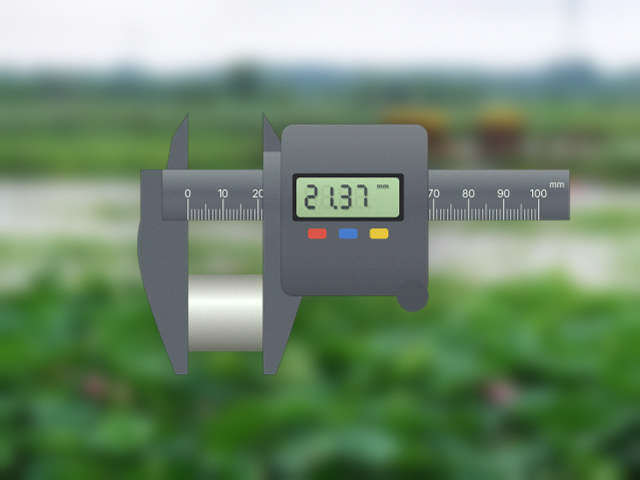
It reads value=21.37 unit=mm
